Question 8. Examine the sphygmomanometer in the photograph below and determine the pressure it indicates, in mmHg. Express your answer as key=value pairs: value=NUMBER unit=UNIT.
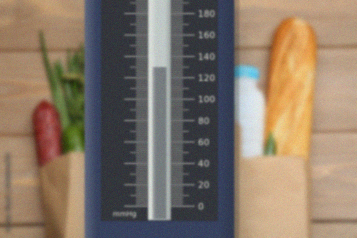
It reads value=130 unit=mmHg
